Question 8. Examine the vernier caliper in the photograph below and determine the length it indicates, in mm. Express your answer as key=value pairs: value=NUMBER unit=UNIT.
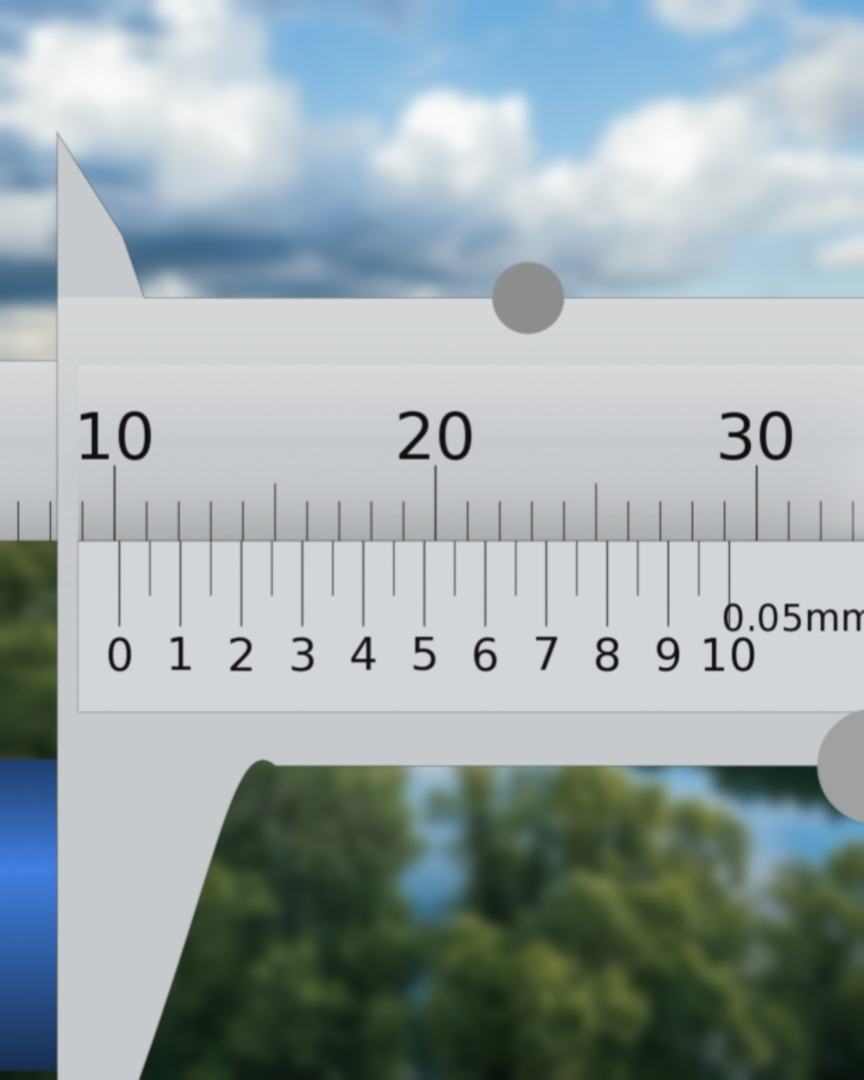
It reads value=10.15 unit=mm
